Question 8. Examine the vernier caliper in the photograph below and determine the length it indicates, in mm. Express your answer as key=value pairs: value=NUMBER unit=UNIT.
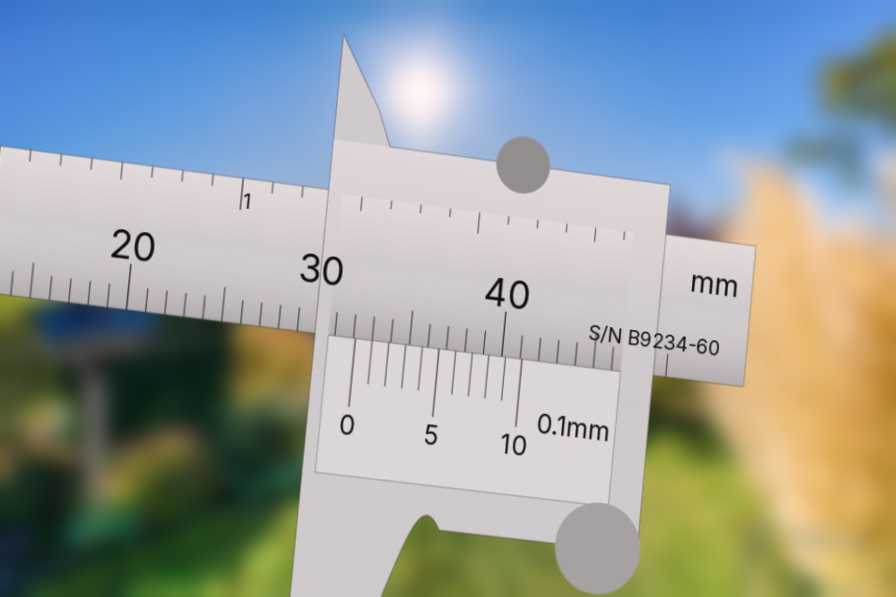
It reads value=32.1 unit=mm
